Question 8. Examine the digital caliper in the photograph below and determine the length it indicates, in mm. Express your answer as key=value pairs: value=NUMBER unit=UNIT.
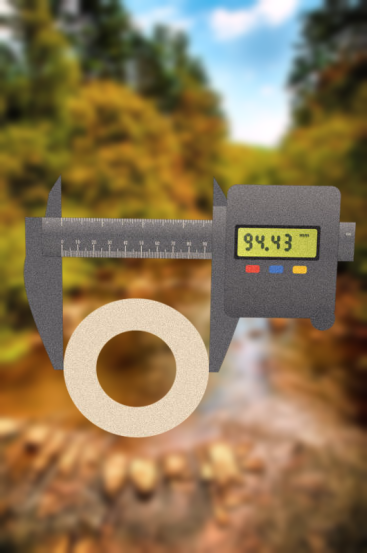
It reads value=94.43 unit=mm
